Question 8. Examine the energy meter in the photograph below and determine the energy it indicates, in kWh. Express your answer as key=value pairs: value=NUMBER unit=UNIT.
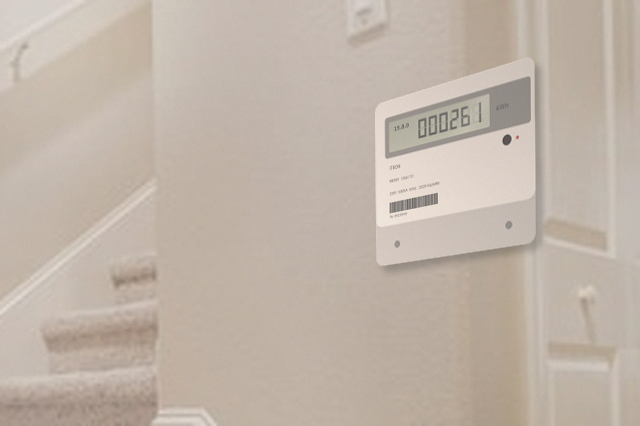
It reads value=261 unit=kWh
